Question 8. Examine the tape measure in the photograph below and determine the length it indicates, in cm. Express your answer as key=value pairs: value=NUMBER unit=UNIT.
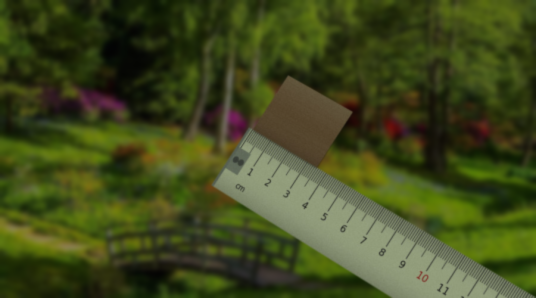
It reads value=3.5 unit=cm
